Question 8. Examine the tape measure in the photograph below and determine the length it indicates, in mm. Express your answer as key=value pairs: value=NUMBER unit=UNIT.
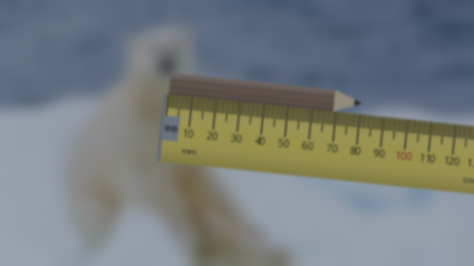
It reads value=80 unit=mm
